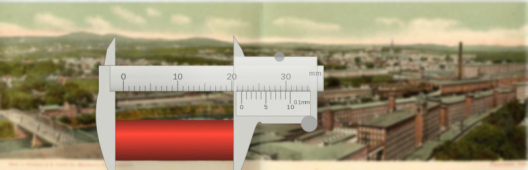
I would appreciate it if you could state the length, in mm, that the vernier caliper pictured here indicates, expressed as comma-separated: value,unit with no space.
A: 21.8,mm
